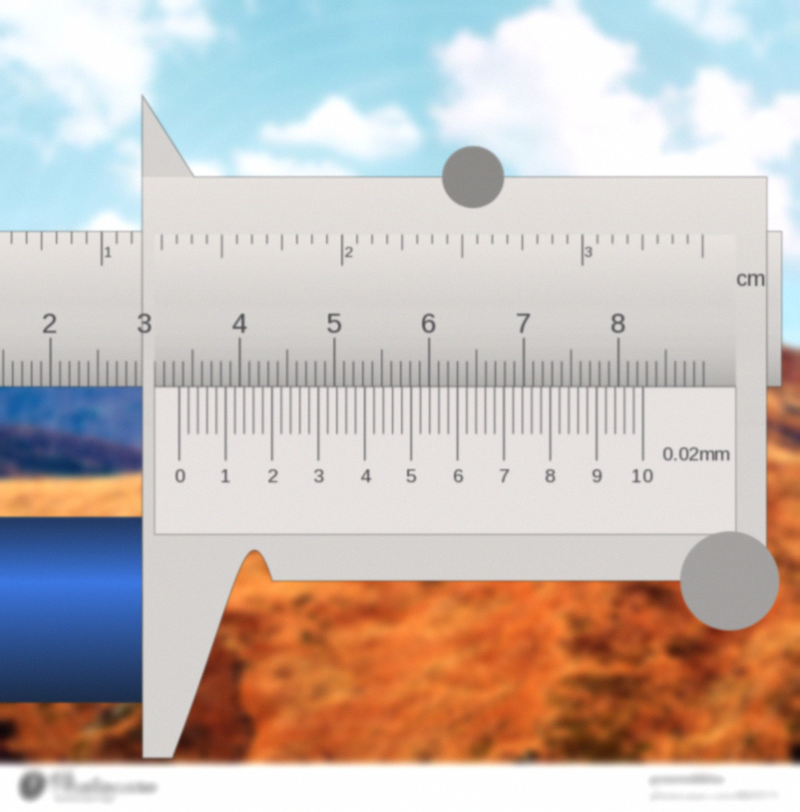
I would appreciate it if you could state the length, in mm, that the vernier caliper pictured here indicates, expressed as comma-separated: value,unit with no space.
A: 33.6,mm
